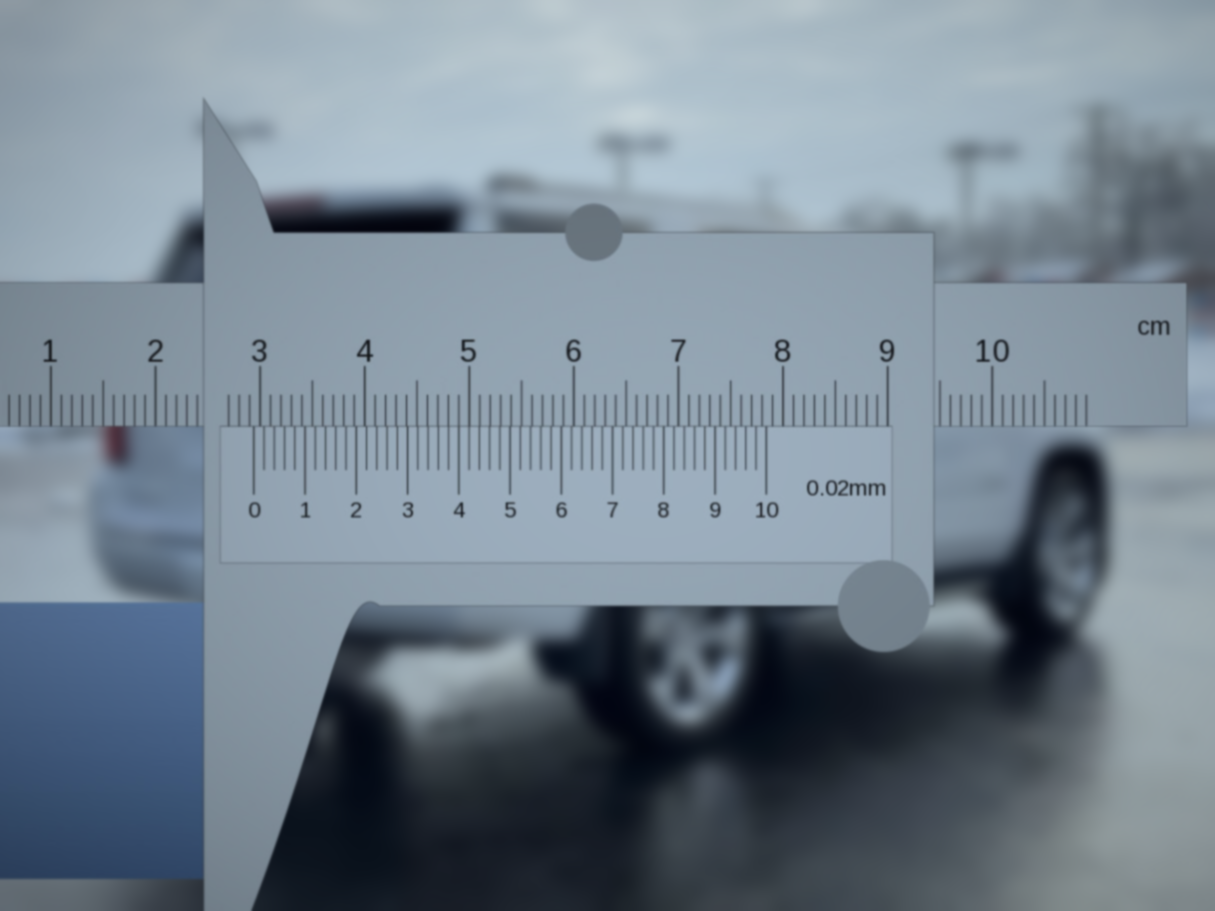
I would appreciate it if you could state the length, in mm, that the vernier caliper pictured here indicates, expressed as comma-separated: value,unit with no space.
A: 29.4,mm
